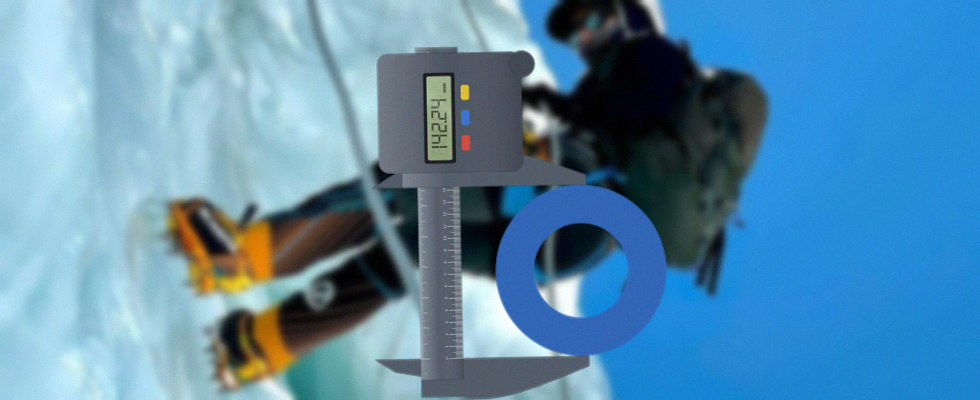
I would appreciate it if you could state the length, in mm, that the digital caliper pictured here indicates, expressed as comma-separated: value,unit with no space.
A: 142.24,mm
